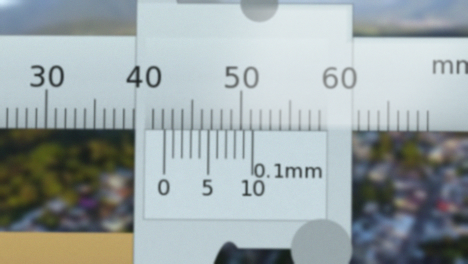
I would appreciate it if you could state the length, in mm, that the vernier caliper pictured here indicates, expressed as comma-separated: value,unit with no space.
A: 42.2,mm
